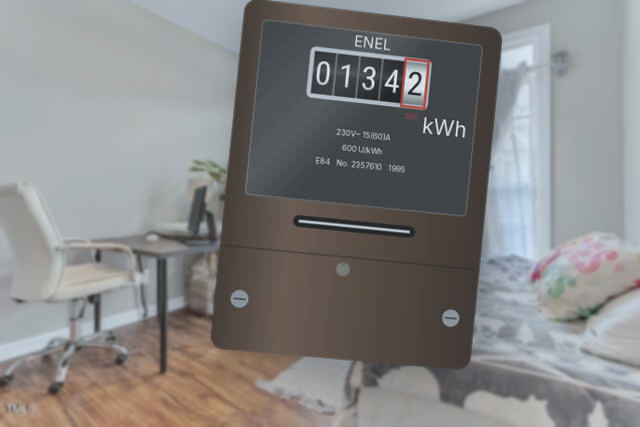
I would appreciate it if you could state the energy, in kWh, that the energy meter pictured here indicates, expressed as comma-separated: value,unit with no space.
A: 134.2,kWh
